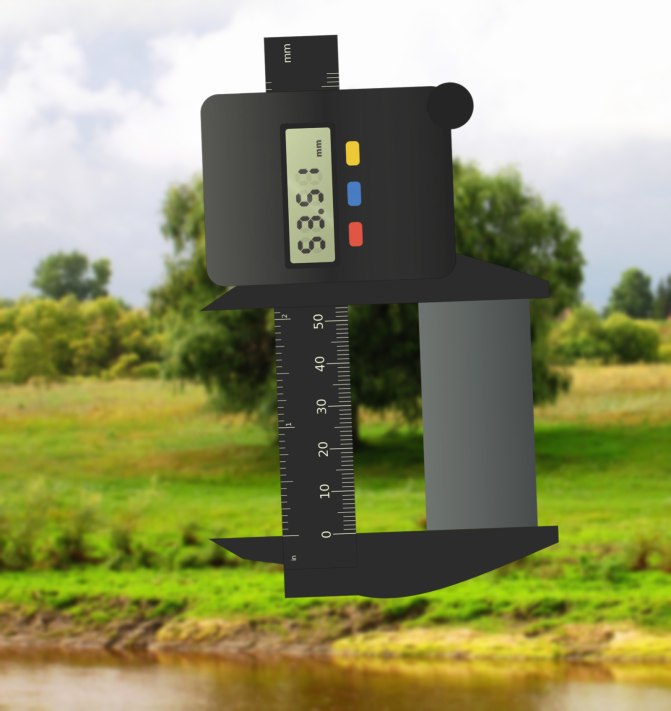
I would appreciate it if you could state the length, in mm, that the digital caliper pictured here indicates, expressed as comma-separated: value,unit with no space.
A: 53.51,mm
